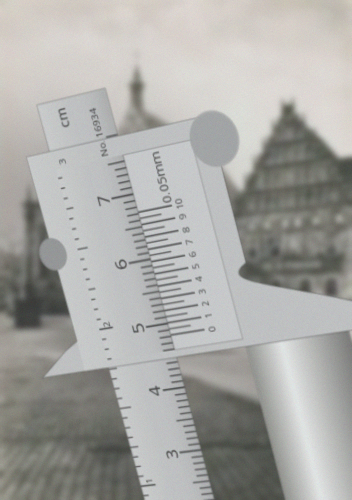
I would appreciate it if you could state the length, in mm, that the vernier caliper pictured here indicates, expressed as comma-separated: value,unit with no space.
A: 48.2,mm
